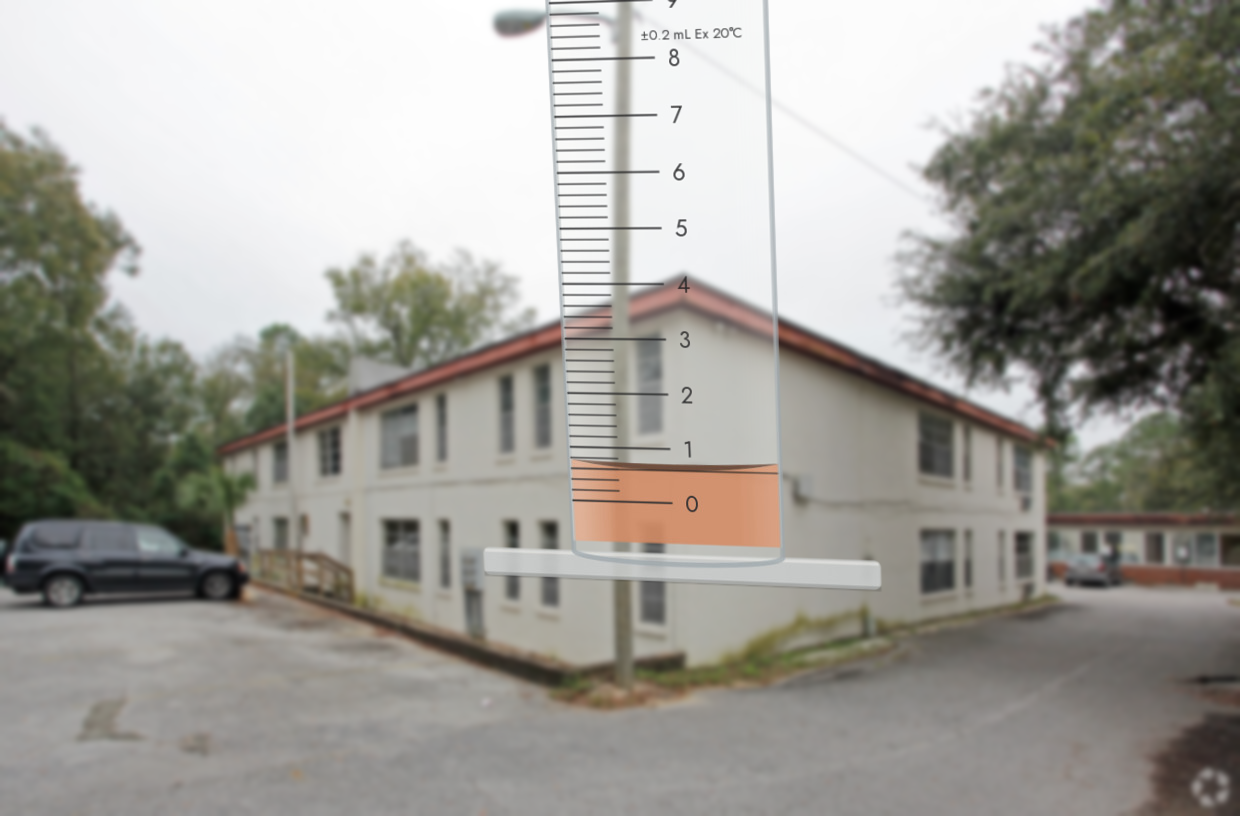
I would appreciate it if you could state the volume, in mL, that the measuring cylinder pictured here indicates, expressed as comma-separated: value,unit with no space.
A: 0.6,mL
